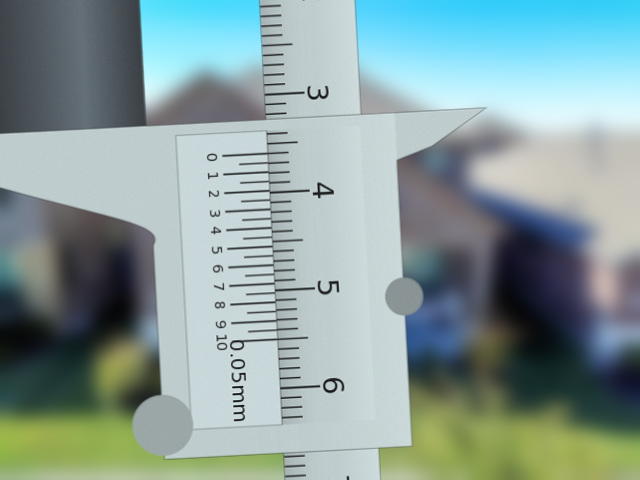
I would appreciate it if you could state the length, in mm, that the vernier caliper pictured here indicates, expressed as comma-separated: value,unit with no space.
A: 36.0,mm
